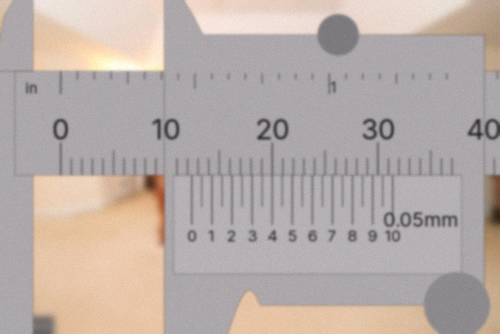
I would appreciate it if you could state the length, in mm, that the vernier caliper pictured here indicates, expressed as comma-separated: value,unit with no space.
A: 12.4,mm
